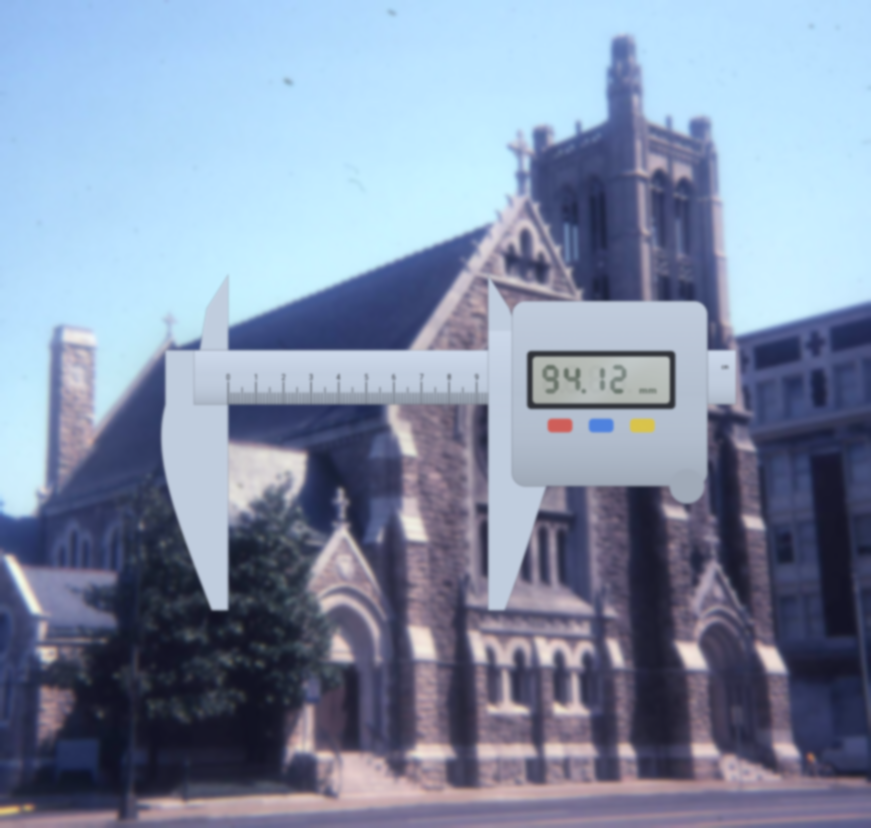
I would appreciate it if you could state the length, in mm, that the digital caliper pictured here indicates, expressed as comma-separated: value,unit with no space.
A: 94.12,mm
